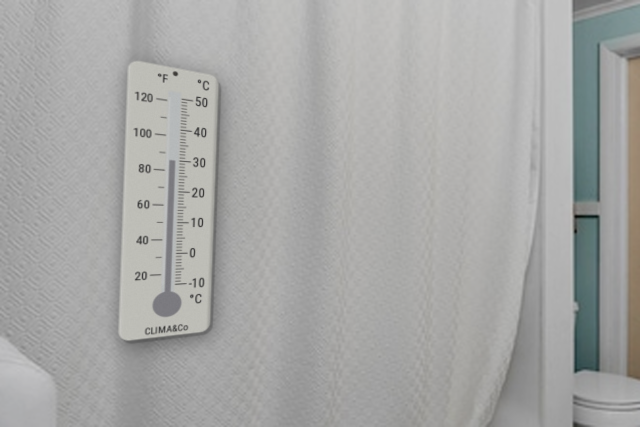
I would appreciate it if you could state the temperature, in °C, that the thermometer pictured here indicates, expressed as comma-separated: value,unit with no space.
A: 30,°C
